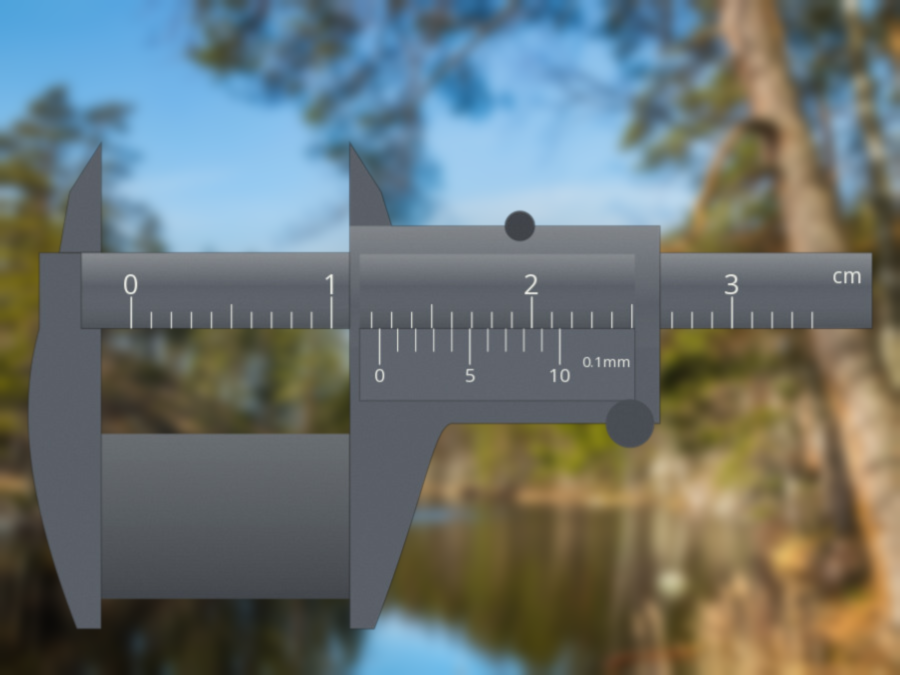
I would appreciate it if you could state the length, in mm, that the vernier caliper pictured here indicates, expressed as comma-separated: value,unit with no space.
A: 12.4,mm
